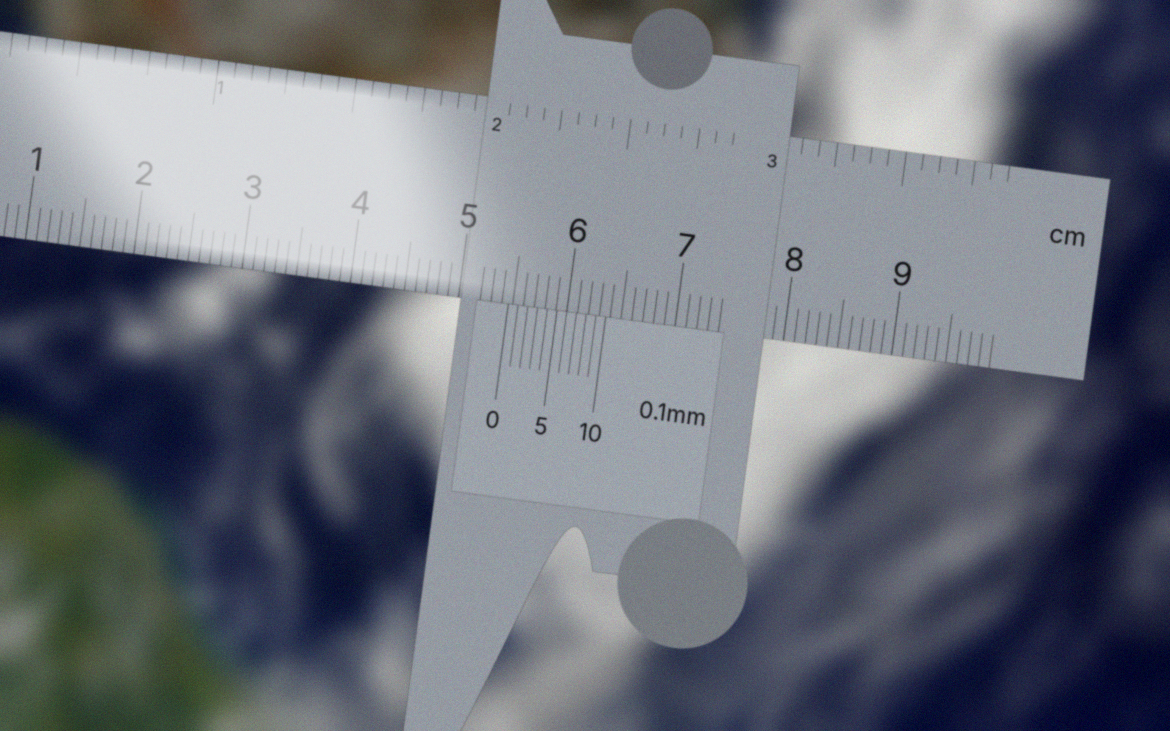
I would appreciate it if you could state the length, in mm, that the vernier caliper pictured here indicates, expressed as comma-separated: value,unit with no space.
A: 54.6,mm
